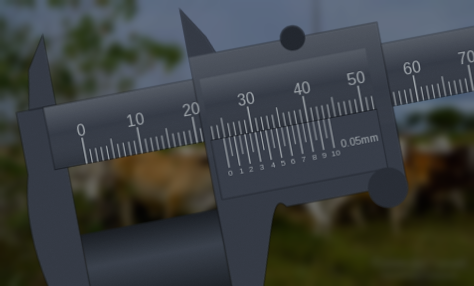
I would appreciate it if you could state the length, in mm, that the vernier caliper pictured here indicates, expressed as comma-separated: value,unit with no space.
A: 24.8,mm
